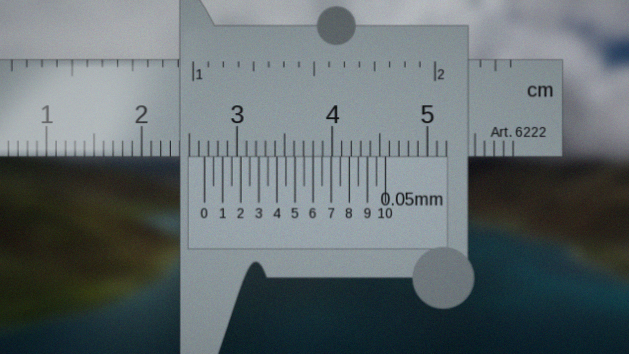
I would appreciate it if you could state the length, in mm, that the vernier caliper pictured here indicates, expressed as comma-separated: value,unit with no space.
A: 26.6,mm
